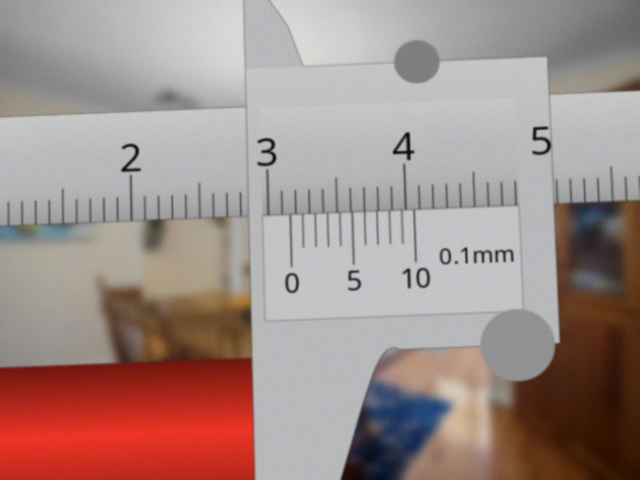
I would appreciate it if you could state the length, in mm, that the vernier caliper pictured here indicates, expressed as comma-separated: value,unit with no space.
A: 31.6,mm
